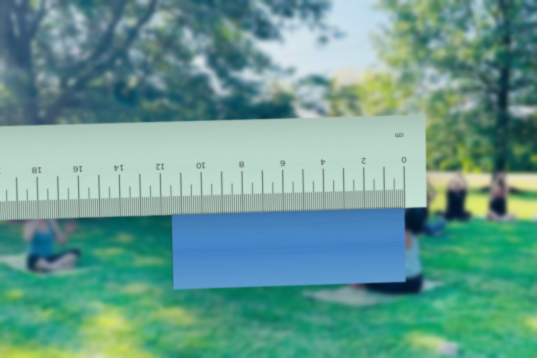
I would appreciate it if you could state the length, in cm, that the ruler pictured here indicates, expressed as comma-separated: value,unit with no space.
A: 11.5,cm
